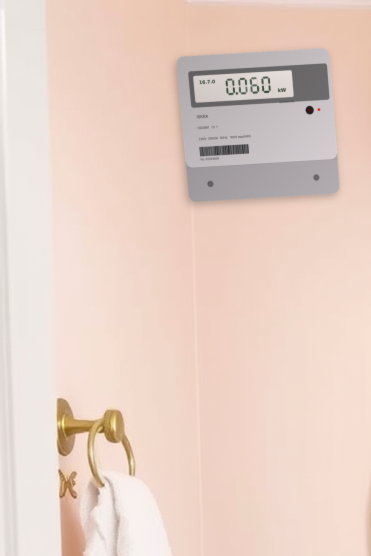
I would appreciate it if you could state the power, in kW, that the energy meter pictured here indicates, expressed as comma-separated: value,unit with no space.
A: 0.060,kW
